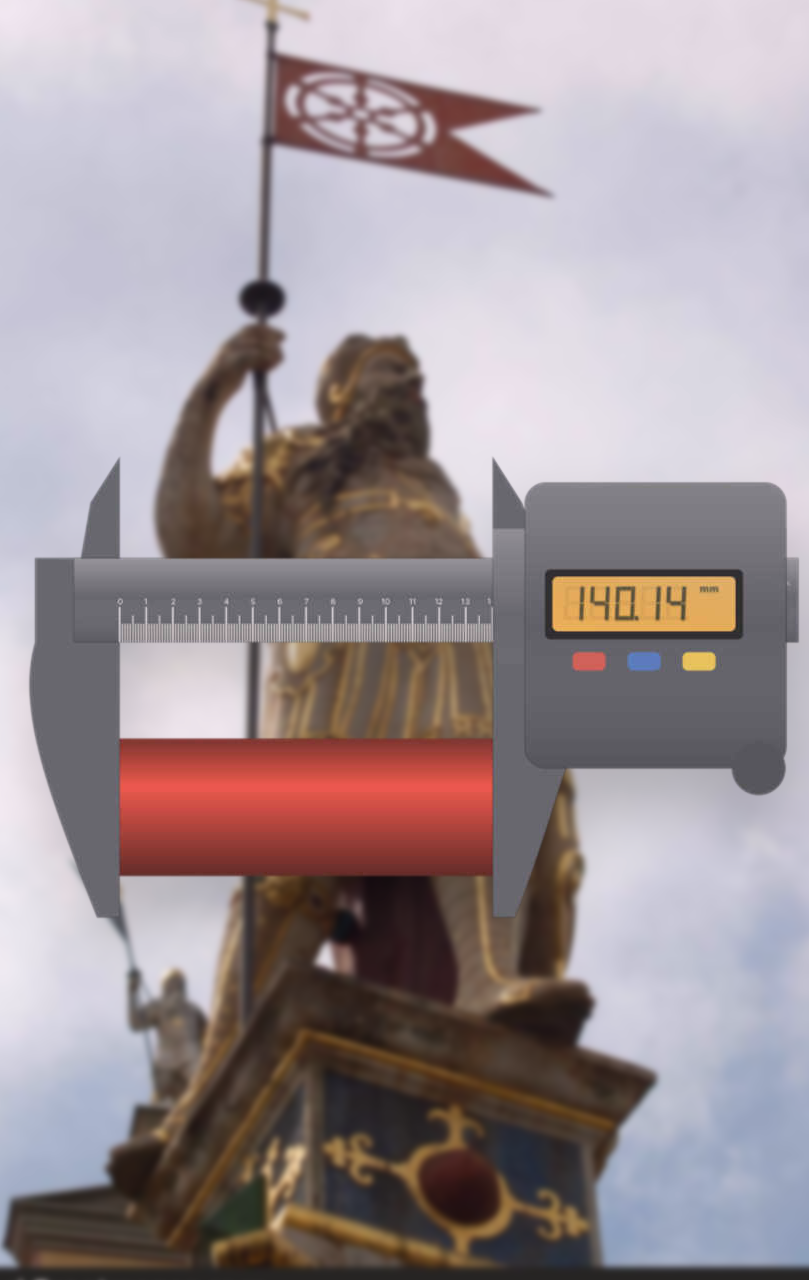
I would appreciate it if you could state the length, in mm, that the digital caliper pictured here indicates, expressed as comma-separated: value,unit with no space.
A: 140.14,mm
